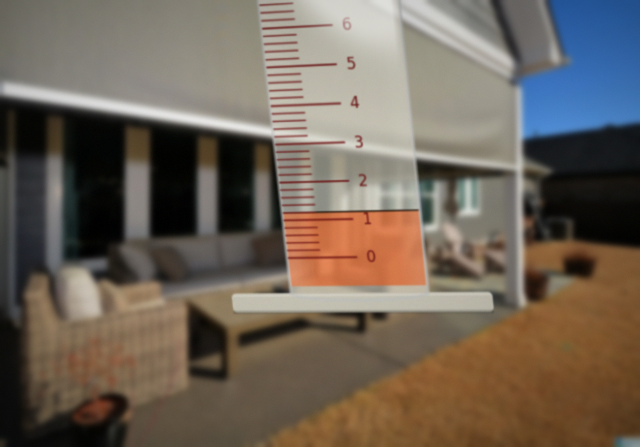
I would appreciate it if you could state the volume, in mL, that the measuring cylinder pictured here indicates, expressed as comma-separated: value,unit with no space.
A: 1.2,mL
